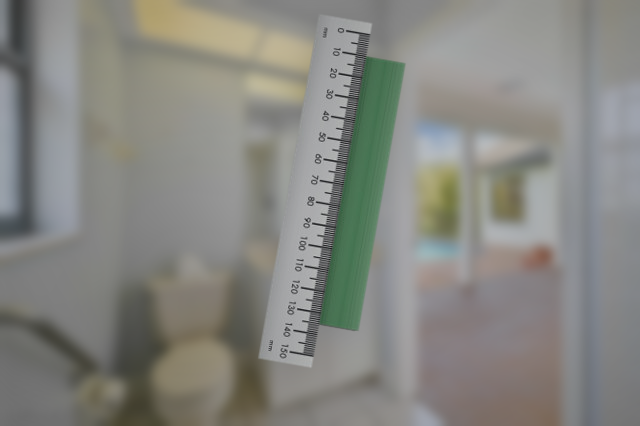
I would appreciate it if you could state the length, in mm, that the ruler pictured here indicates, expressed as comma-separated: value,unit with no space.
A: 125,mm
